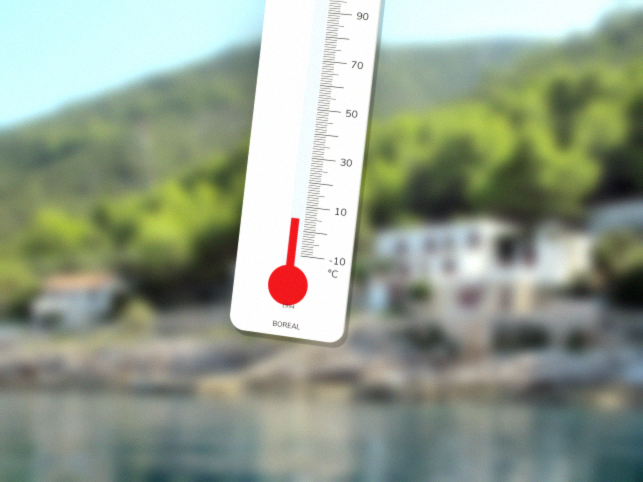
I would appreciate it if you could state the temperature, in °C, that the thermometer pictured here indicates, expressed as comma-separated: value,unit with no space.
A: 5,°C
